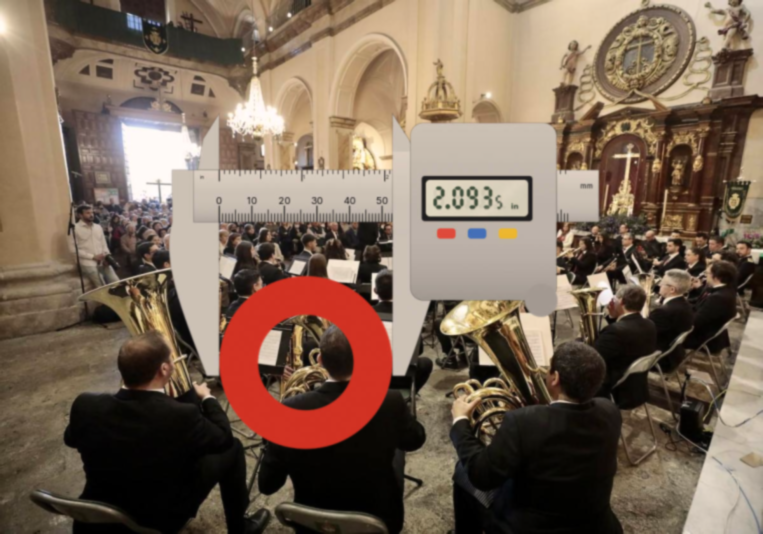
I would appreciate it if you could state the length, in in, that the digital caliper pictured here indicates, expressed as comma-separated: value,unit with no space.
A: 2.0935,in
